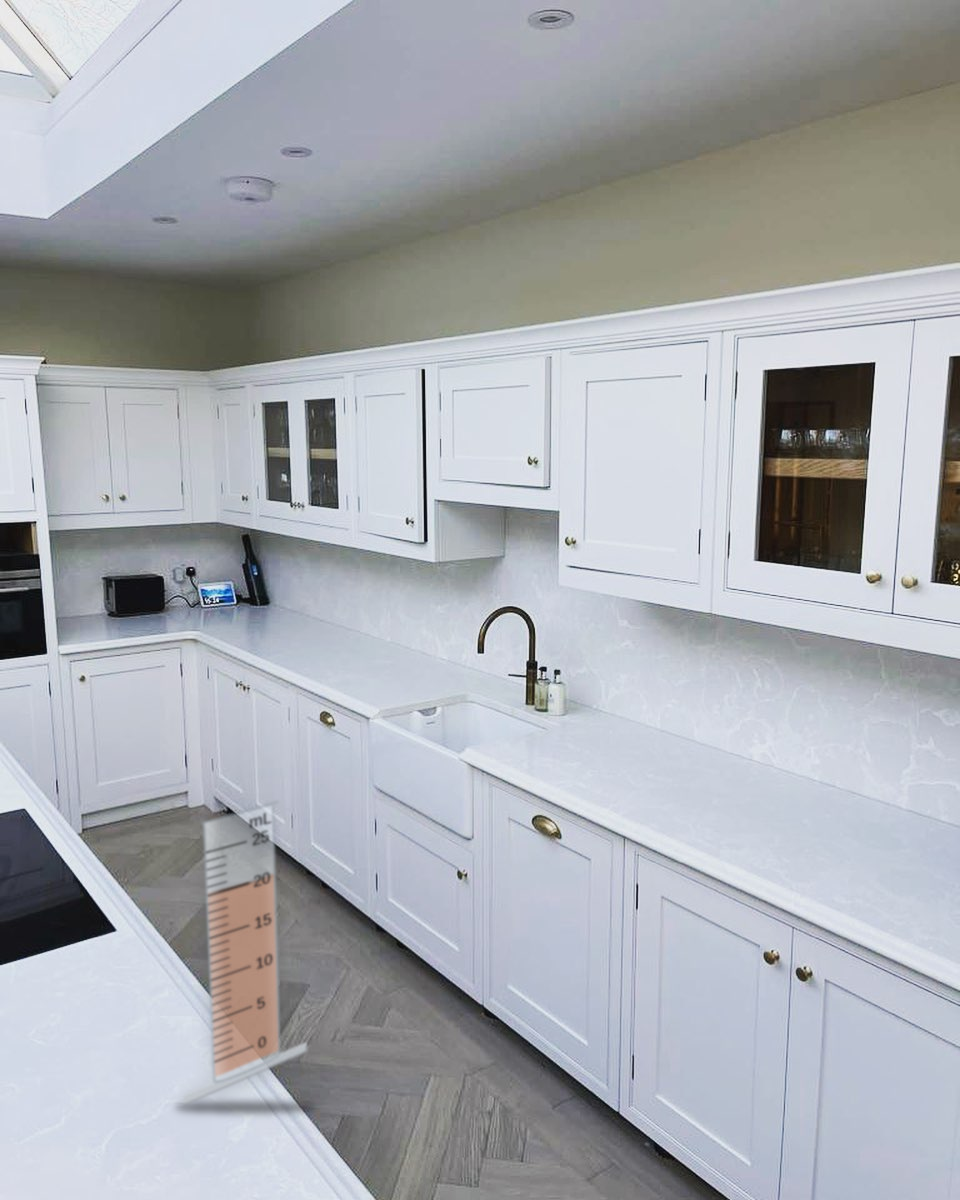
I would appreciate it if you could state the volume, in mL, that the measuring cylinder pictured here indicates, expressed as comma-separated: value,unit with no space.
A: 20,mL
